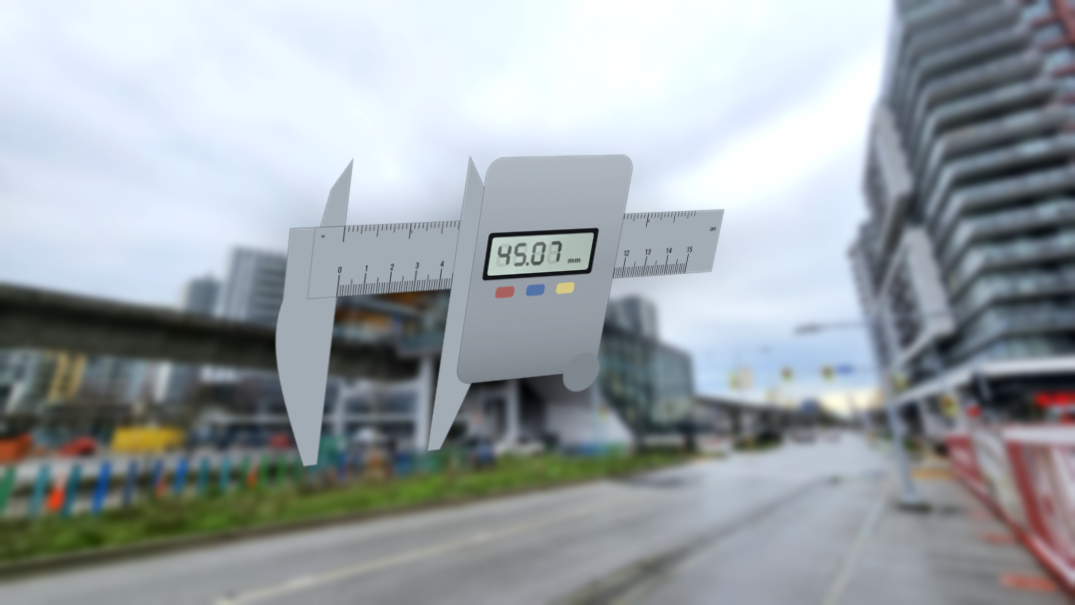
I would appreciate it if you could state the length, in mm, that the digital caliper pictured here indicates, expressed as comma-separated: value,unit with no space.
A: 45.07,mm
